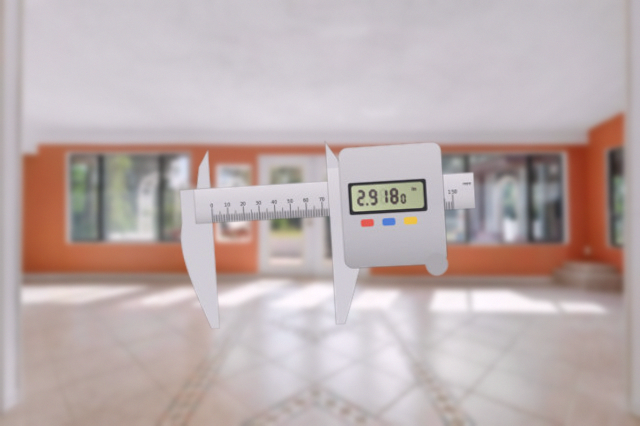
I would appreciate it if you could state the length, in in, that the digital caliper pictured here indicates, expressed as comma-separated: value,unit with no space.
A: 2.9180,in
